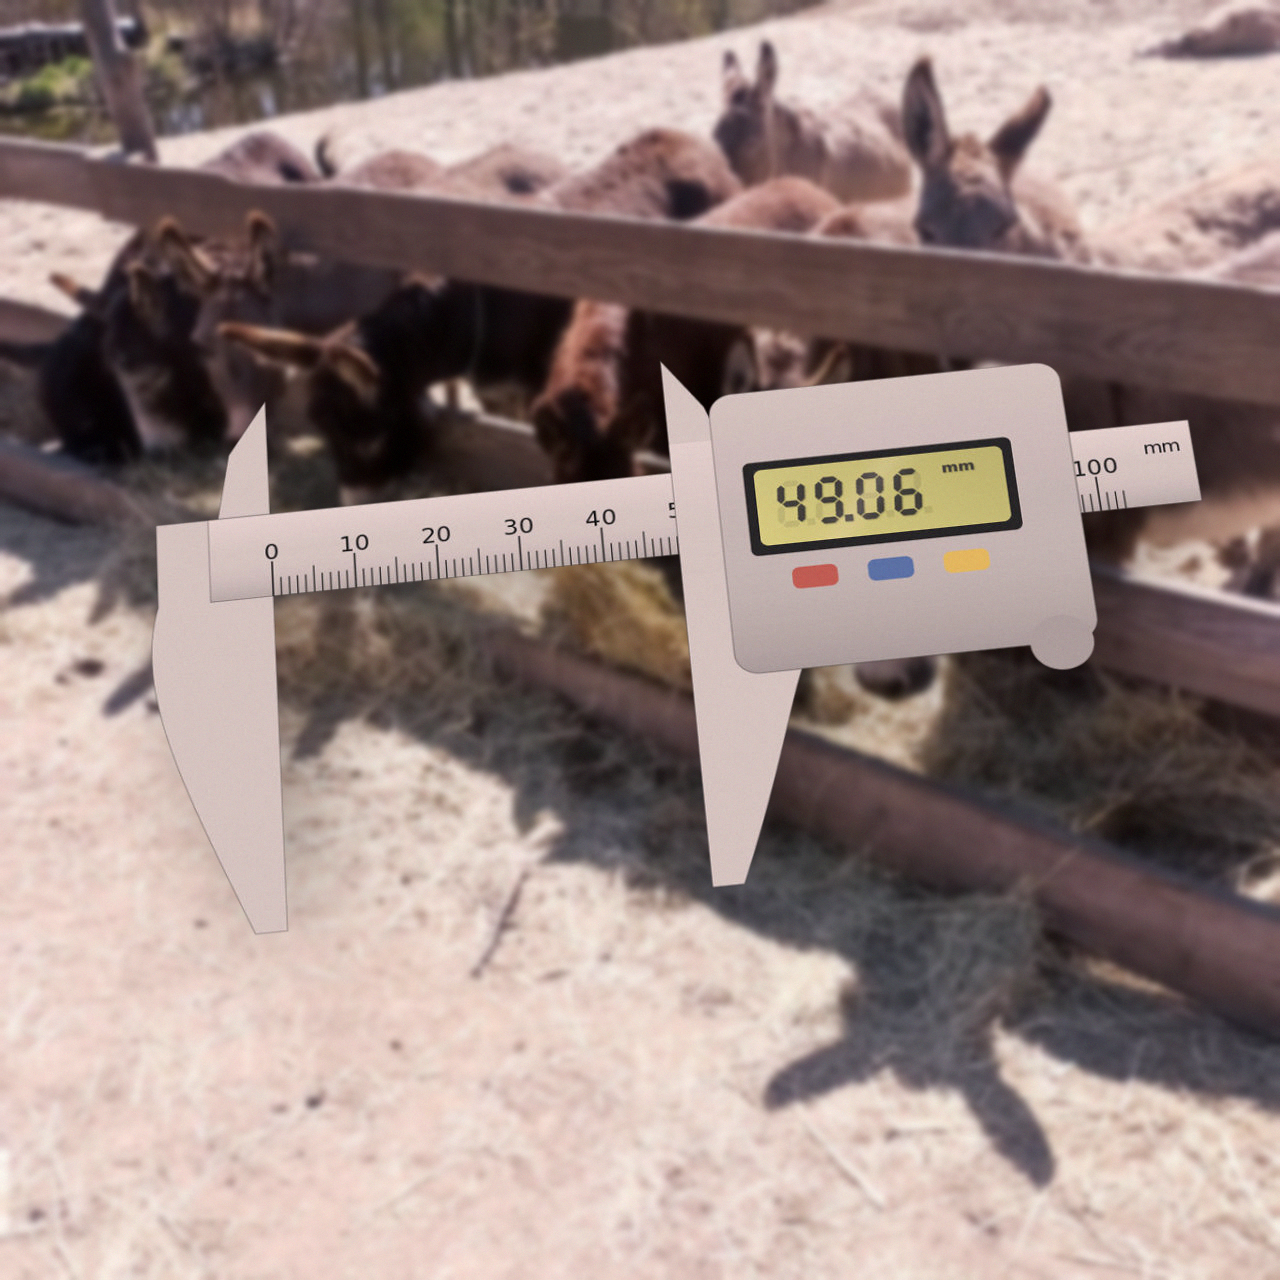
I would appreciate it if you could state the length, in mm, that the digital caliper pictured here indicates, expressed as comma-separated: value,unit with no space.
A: 49.06,mm
